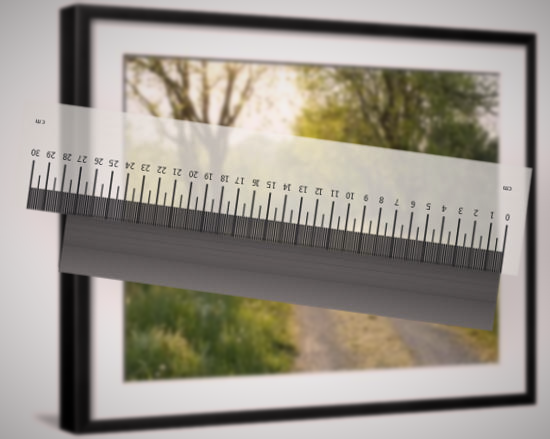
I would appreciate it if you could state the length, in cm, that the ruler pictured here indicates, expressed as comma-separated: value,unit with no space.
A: 27.5,cm
